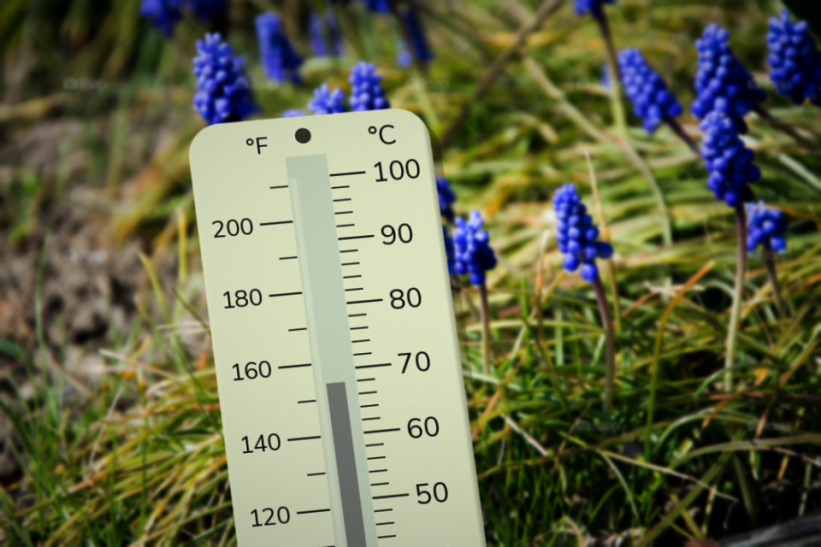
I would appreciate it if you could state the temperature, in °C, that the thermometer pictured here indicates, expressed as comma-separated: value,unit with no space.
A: 68,°C
